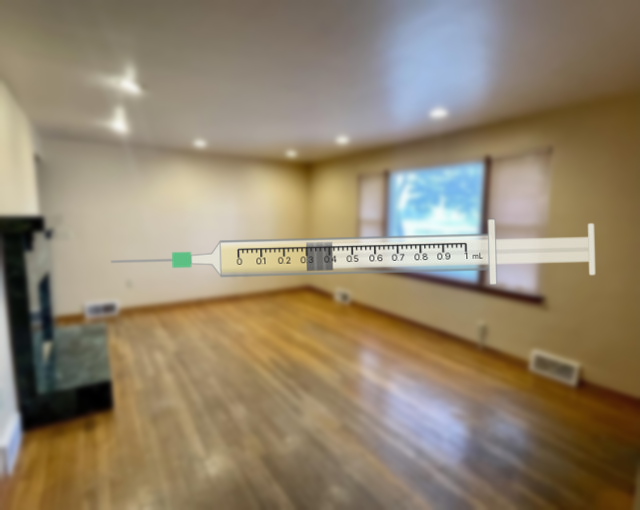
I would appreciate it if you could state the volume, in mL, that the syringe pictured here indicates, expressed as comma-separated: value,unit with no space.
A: 0.3,mL
